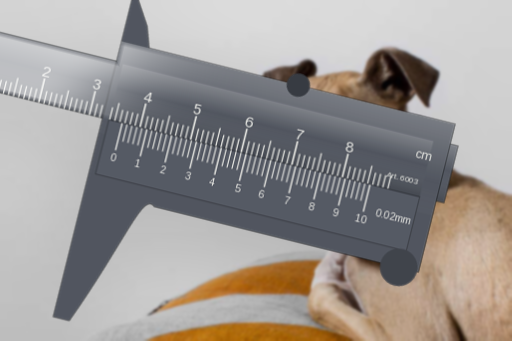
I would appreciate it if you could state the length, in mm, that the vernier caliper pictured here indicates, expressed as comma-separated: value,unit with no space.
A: 36.5,mm
